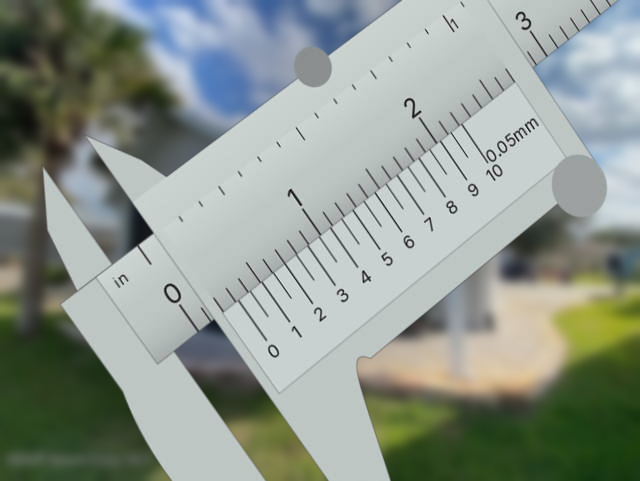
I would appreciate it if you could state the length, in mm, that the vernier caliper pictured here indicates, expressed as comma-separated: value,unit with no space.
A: 3.2,mm
